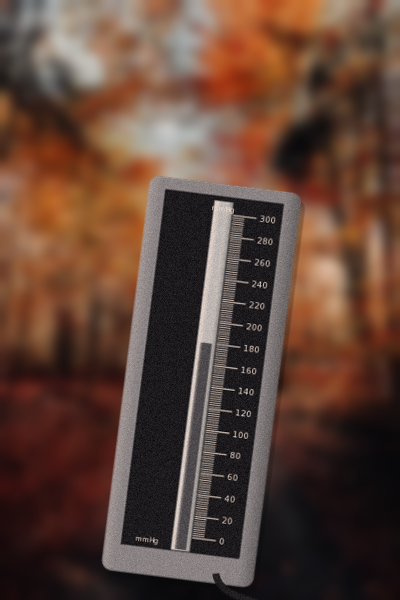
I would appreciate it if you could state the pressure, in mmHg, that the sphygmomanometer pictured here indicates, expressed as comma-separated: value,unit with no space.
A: 180,mmHg
